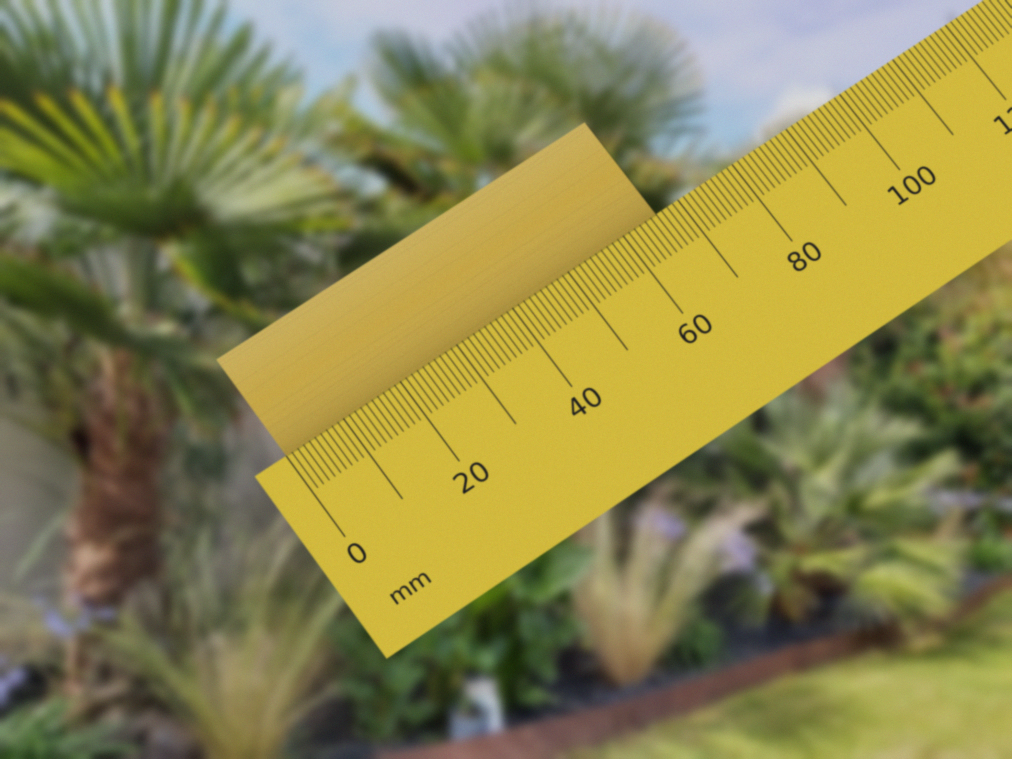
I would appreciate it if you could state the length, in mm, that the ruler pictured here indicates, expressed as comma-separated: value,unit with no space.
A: 66,mm
